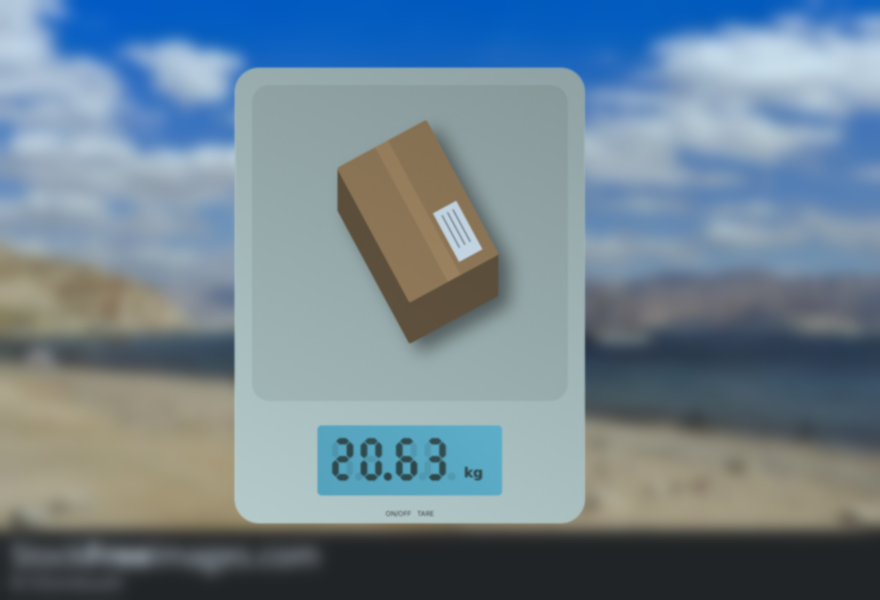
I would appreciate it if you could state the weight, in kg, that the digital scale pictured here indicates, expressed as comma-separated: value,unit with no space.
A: 20.63,kg
